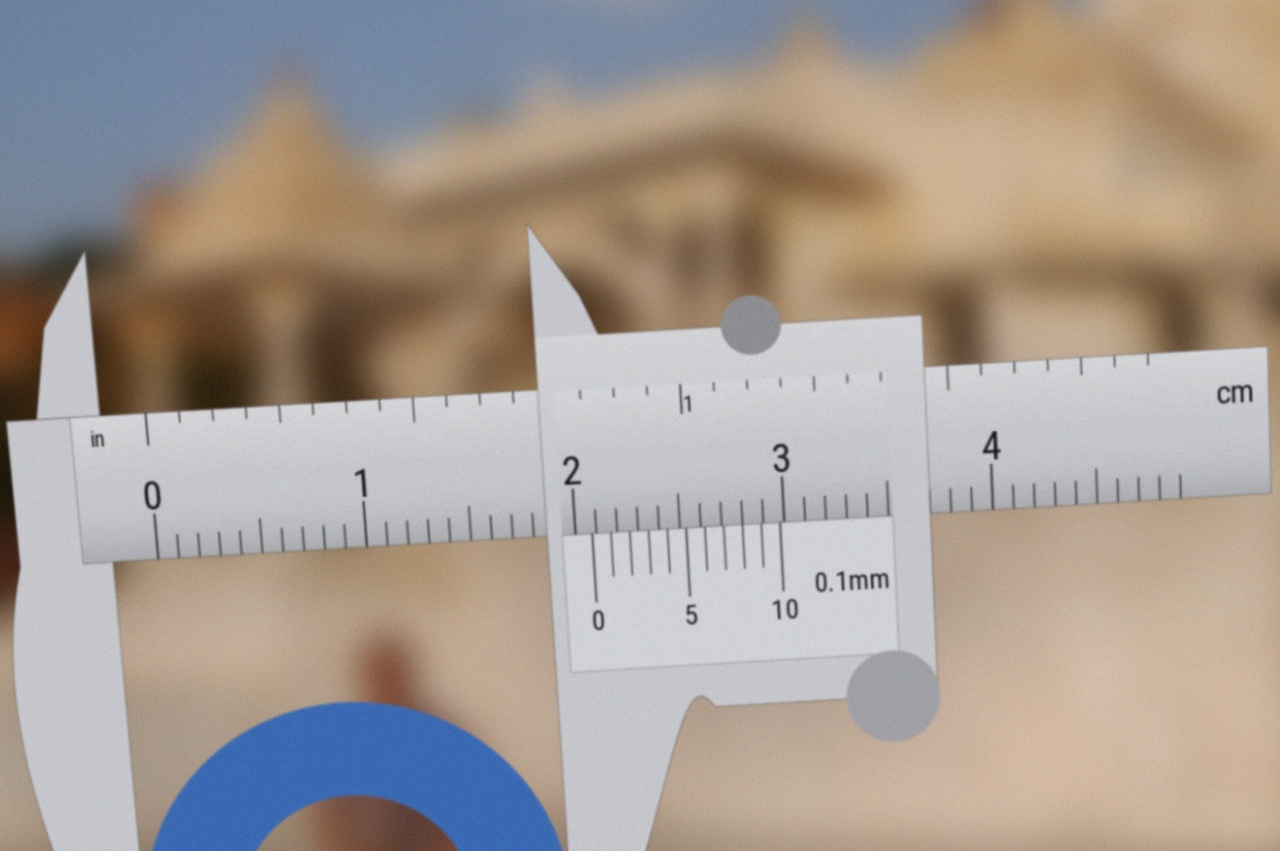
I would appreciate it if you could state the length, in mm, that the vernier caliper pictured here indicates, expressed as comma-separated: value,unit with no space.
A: 20.8,mm
